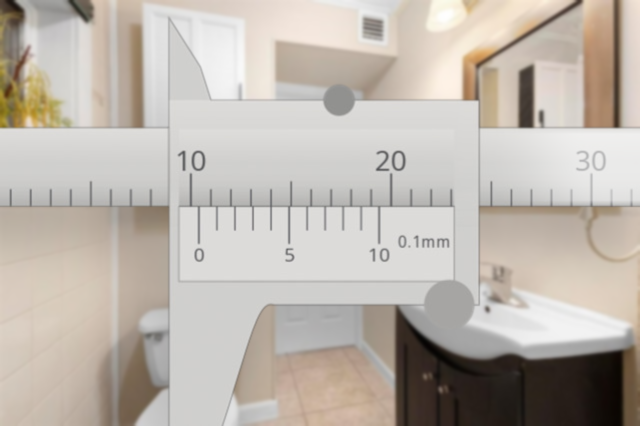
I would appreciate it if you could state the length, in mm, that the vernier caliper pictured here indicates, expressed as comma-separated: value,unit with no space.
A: 10.4,mm
